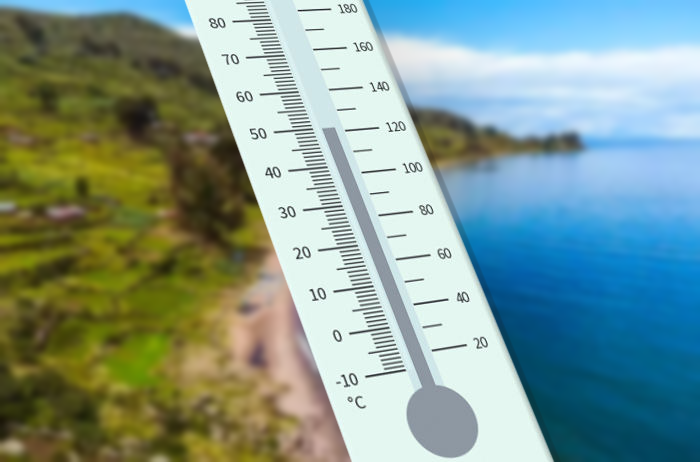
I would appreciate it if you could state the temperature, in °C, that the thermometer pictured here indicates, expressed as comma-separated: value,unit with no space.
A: 50,°C
